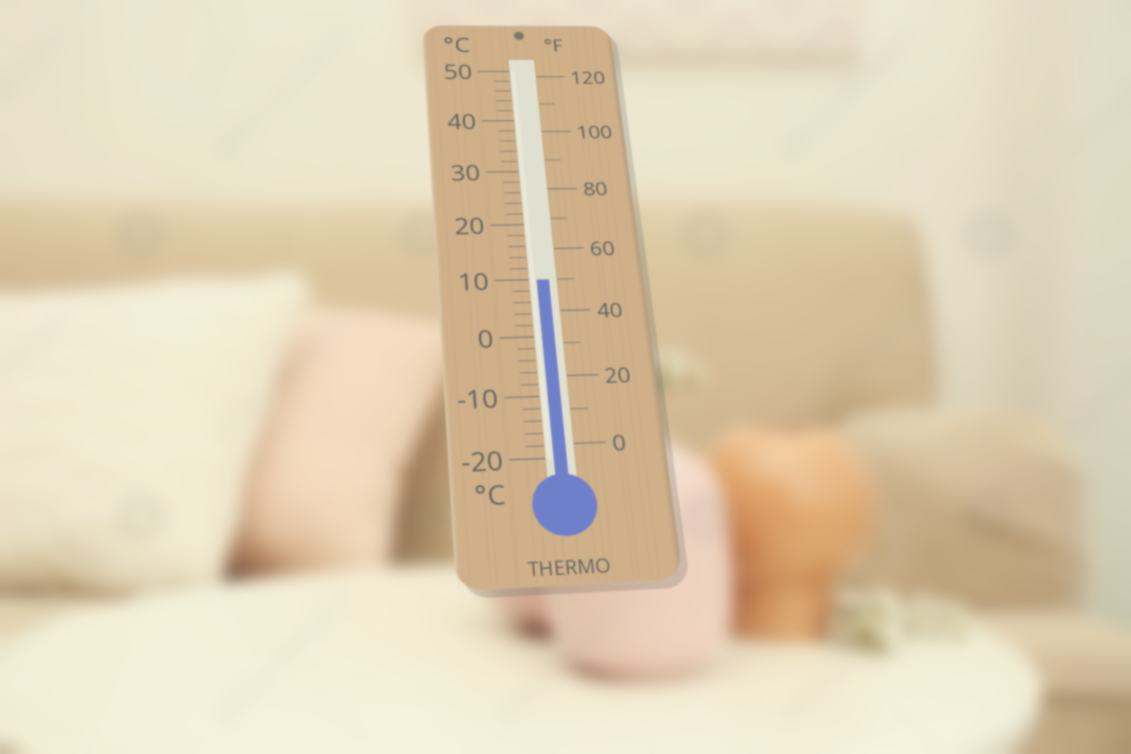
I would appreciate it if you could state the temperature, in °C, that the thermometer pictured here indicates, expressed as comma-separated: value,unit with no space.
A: 10,°C
